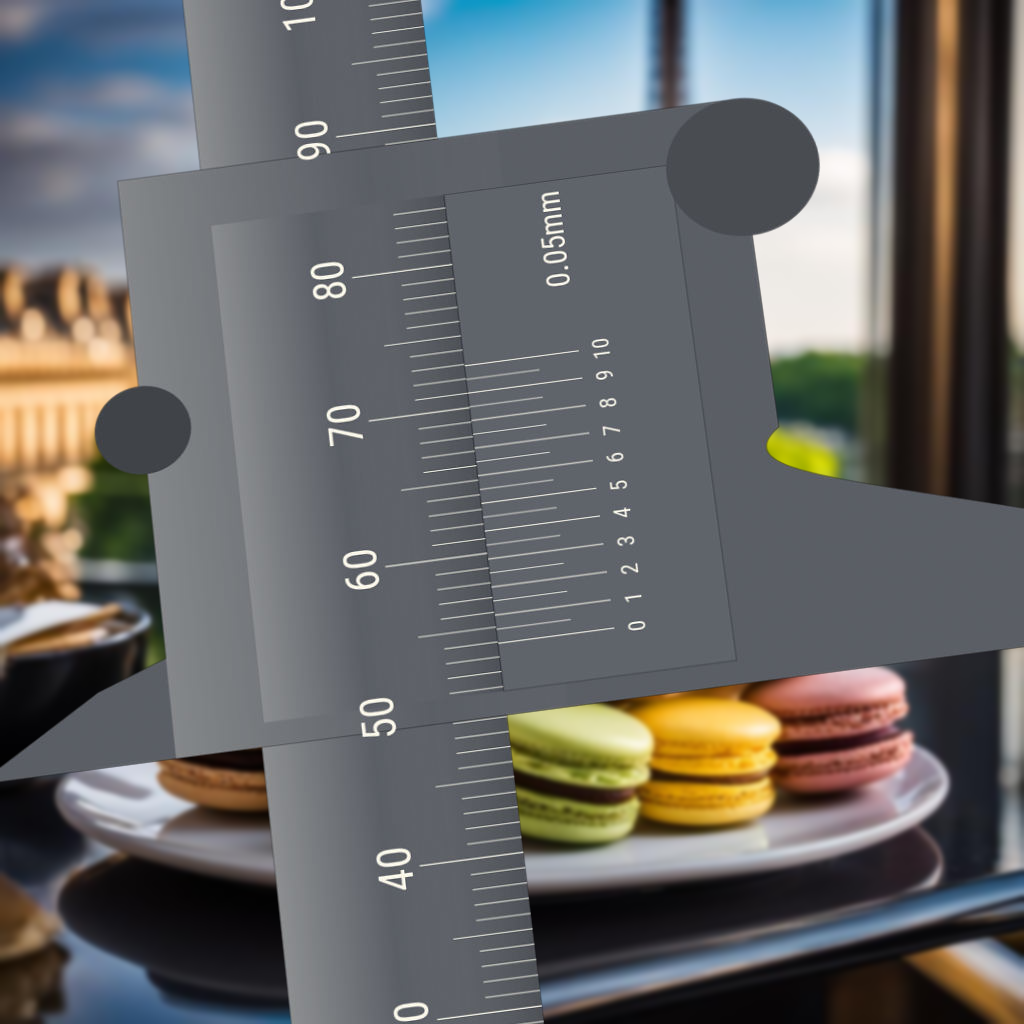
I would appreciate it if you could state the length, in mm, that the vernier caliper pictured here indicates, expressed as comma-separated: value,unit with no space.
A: 53.9,mm
